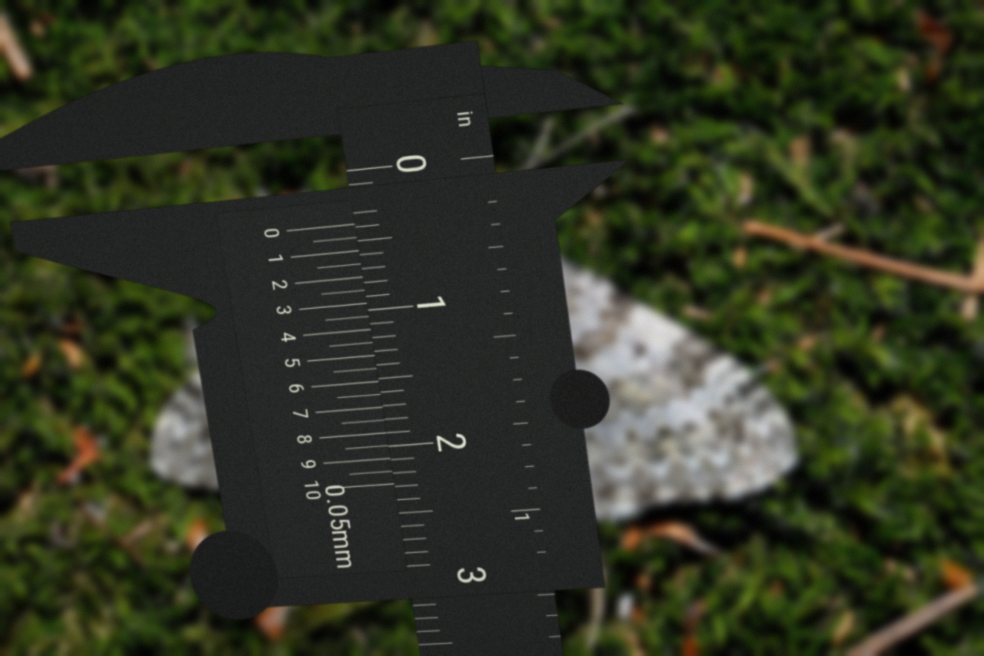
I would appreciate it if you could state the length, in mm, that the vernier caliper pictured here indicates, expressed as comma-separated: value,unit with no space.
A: 3.8,mm
